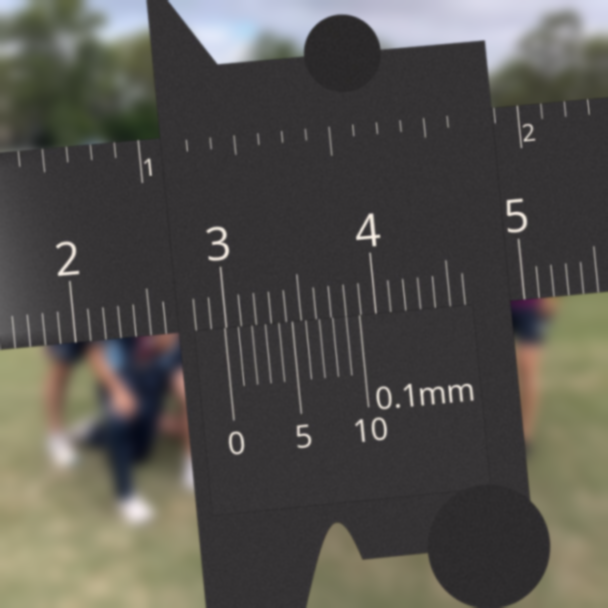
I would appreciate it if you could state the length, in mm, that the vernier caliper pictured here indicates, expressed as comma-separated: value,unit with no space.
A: 29.9,mm
